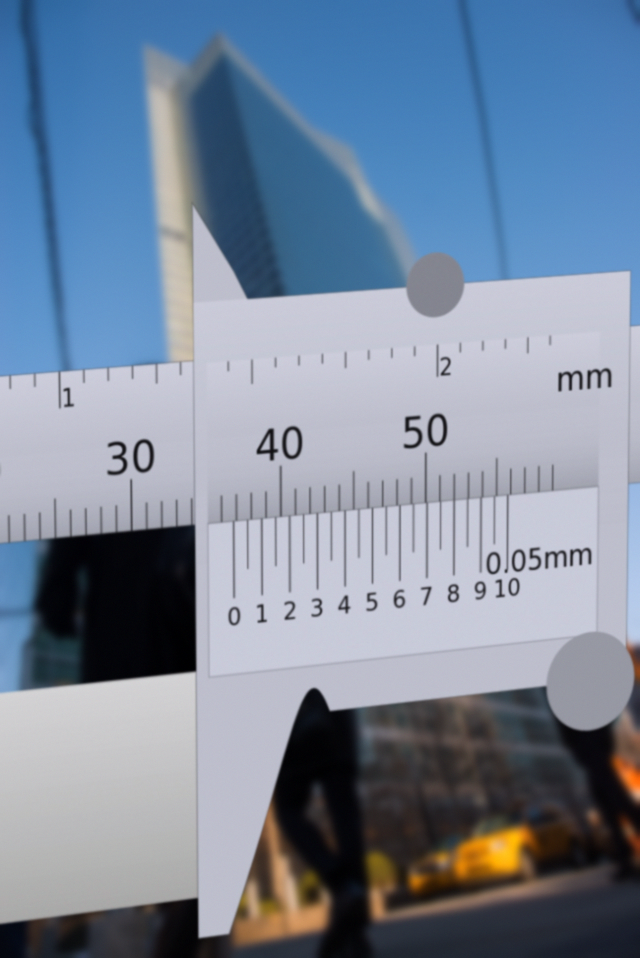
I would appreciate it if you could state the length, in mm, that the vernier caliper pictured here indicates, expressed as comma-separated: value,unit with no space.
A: 36.8,mm
